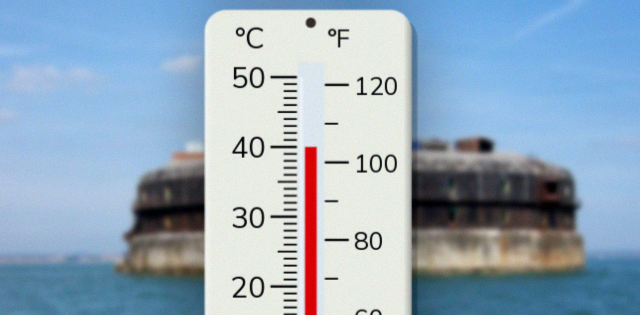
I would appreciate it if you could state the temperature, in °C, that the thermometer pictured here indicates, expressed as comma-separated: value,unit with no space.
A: 40,°C
